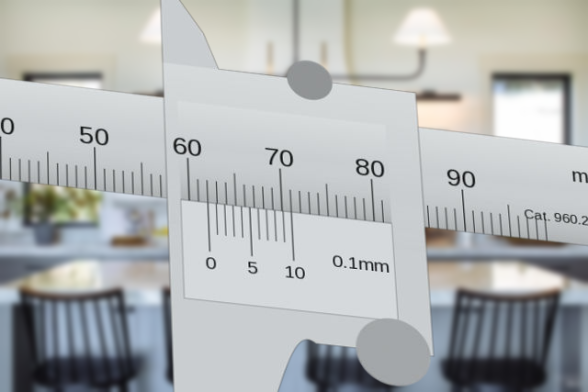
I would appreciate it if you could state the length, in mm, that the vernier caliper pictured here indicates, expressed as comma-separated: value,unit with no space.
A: 62.0,mm
